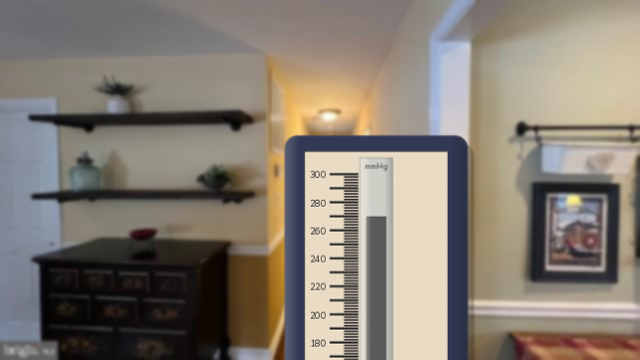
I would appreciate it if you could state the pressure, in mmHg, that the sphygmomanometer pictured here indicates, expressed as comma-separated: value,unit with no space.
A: 270,mmHg
